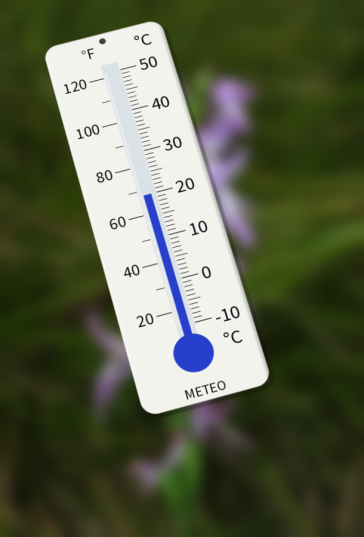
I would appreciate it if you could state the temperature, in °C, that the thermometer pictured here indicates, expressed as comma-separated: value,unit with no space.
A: 20,°C
